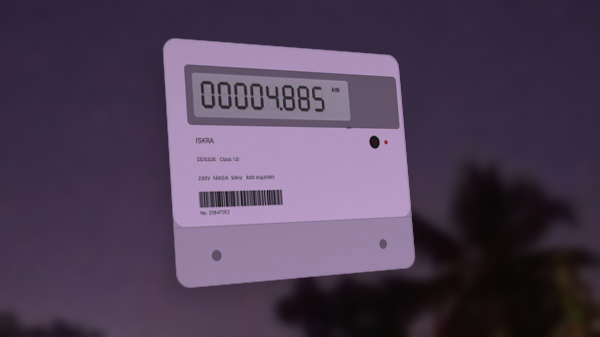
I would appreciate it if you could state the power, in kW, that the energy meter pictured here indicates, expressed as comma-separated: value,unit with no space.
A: 4.885,kW
